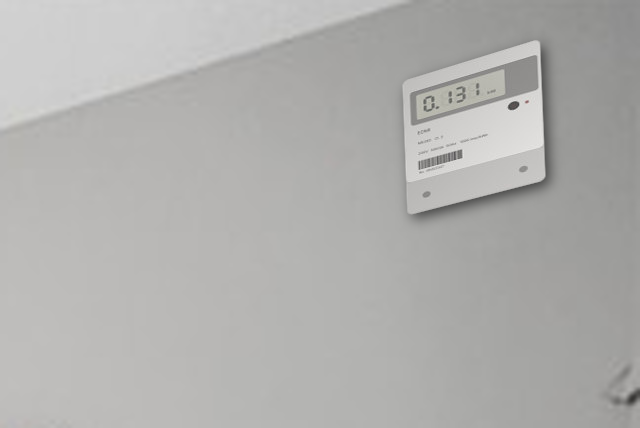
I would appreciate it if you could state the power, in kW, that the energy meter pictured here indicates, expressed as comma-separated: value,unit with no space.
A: 0.131,kW
